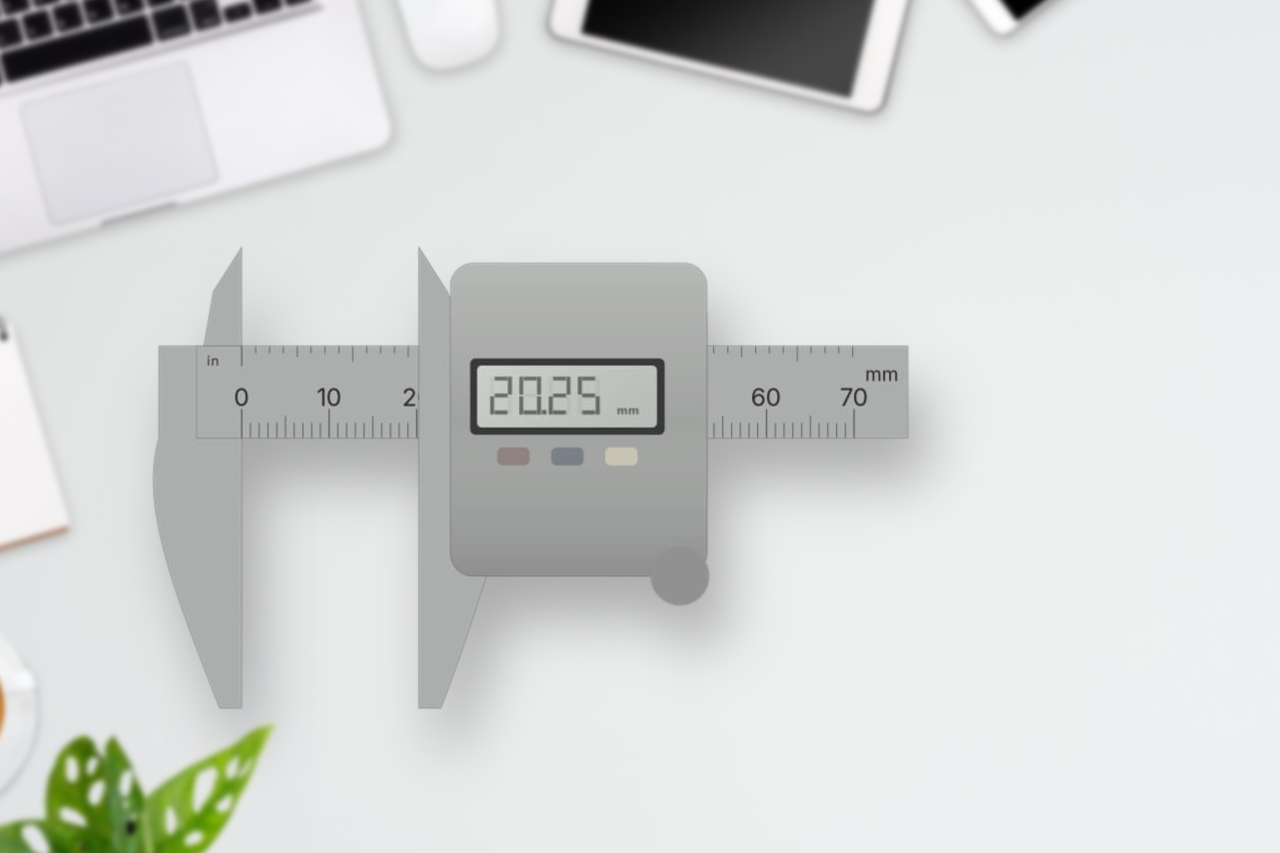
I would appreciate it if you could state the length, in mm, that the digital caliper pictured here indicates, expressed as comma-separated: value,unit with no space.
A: 20.25,mm
